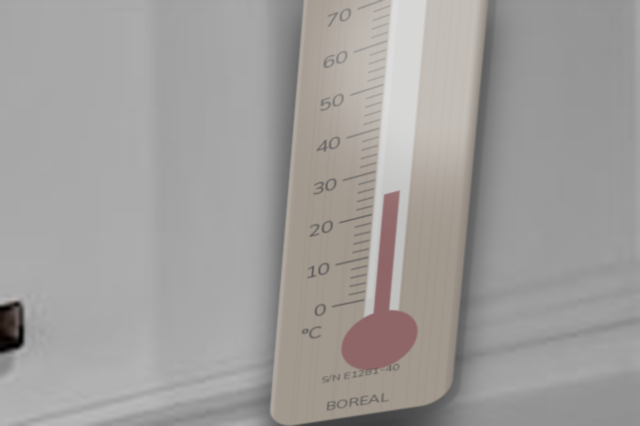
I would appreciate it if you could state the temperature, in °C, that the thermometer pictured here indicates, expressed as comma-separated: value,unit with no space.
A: 24,°C
